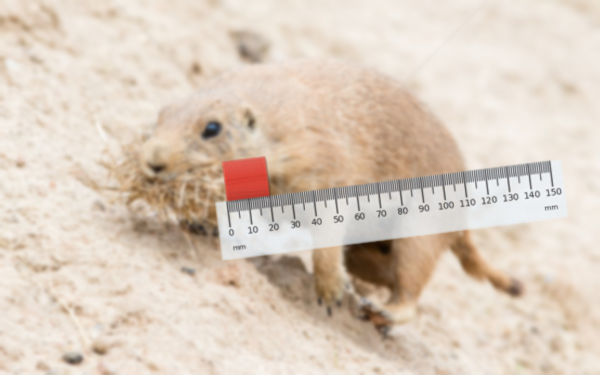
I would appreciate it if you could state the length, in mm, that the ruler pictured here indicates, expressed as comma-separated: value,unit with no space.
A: 20,mm
